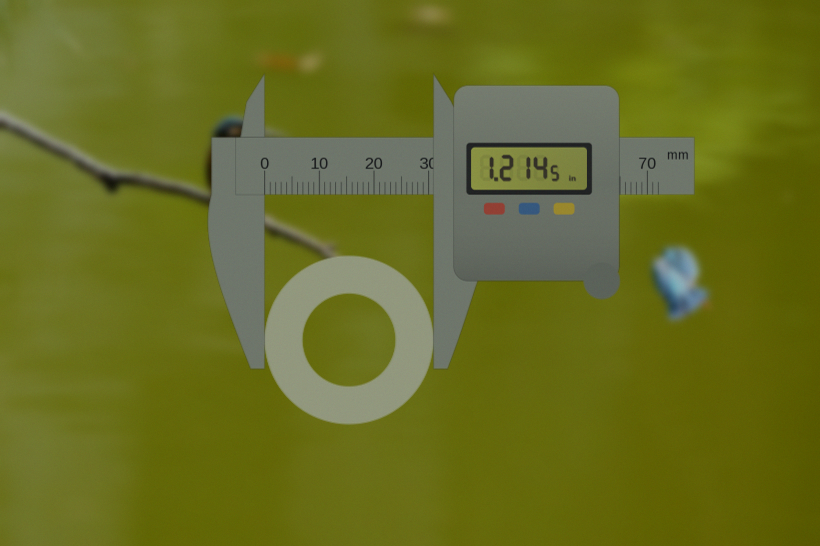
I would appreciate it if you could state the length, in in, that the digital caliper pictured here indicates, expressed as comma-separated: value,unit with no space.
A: 1.2145,in
